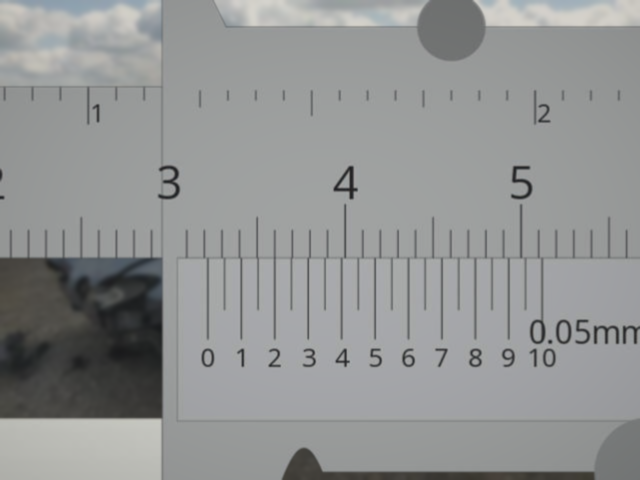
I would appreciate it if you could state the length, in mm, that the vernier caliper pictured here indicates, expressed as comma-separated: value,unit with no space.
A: 32.2,mm
